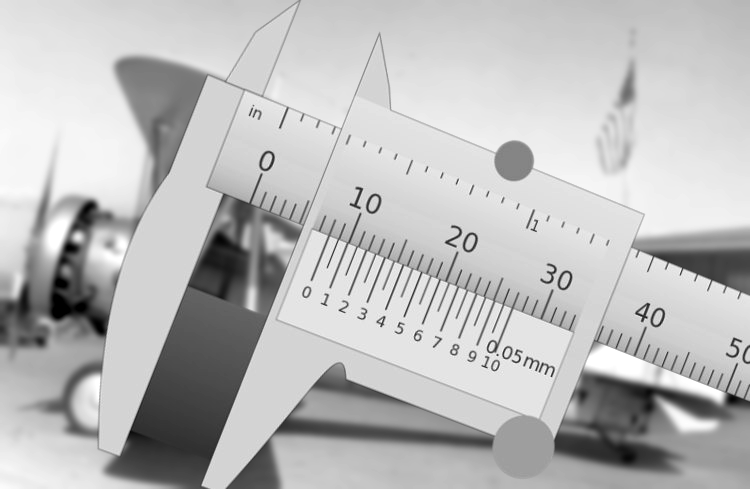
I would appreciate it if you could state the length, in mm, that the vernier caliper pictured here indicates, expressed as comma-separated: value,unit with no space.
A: 8.0,mm
